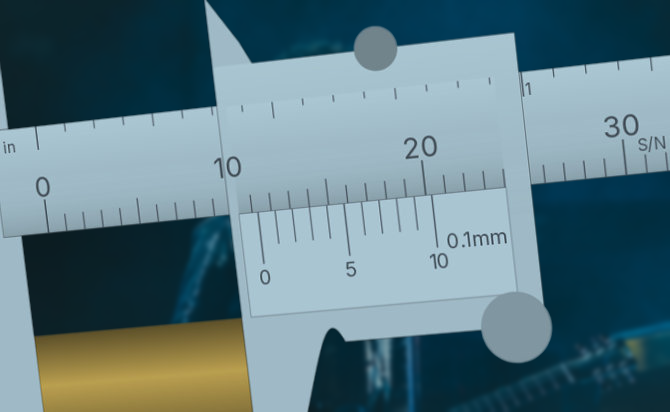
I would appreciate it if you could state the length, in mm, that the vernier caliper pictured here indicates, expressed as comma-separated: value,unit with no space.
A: 11.3,mm
